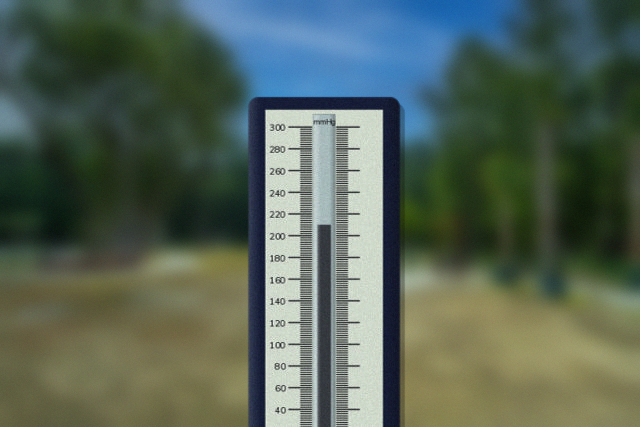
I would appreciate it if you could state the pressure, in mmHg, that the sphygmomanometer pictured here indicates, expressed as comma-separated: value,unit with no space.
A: 210,mmHg
